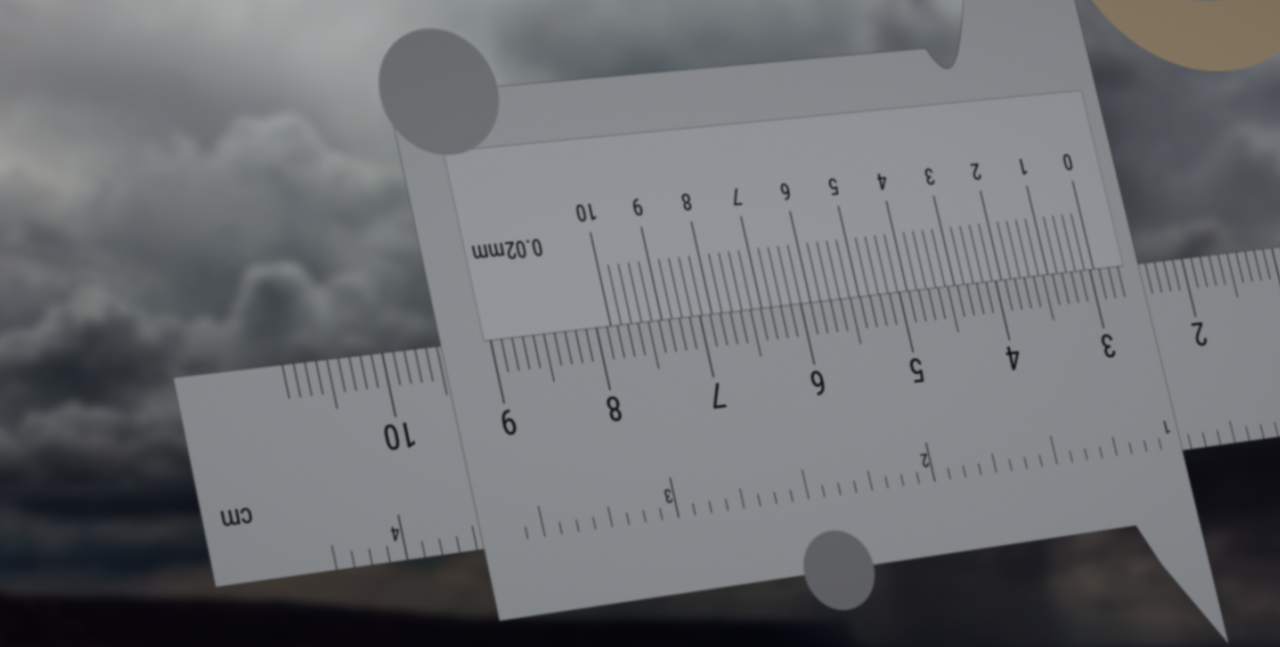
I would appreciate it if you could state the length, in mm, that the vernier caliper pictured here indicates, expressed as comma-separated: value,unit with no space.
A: 29.6,mm
